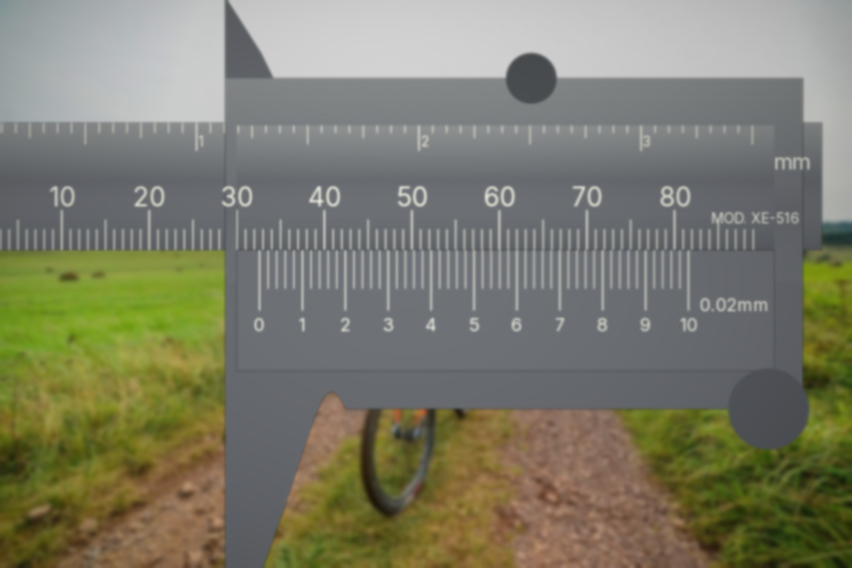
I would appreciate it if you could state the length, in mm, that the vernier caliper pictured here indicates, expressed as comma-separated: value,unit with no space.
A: 32.6,mm
